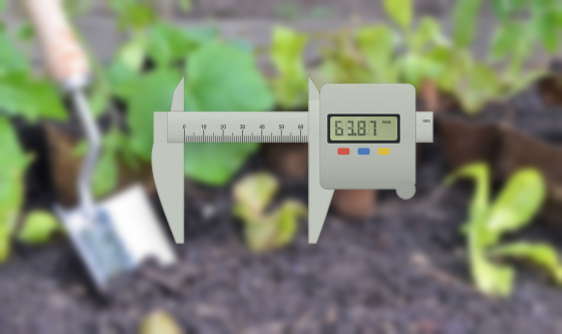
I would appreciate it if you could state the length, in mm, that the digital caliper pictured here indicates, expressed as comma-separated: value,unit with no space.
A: 63.87,mm
